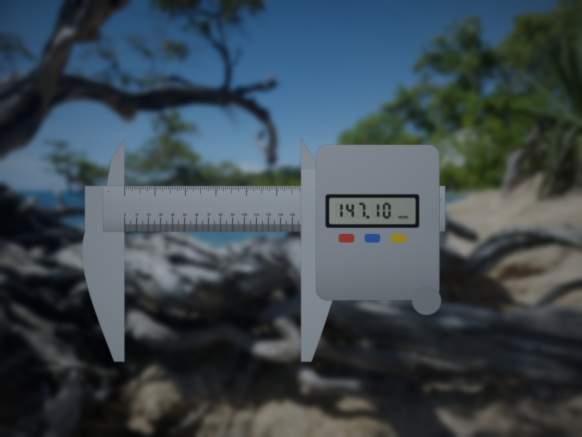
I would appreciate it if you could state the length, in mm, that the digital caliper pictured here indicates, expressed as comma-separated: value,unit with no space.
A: 147.10,mm
